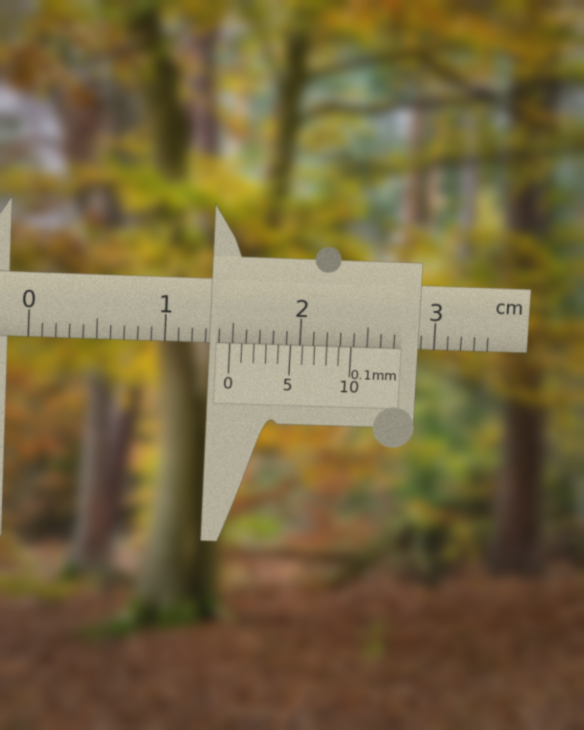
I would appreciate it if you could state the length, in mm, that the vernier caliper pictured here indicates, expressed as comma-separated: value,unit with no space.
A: 14.8,mm
